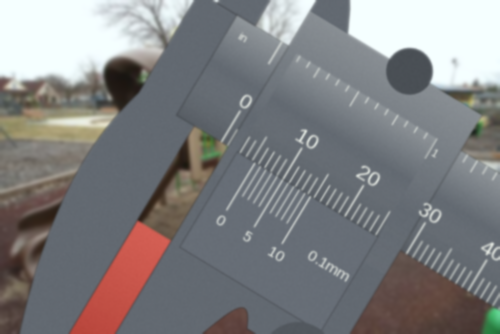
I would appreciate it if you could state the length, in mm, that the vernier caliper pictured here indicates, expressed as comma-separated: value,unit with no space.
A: 5.5,mm
